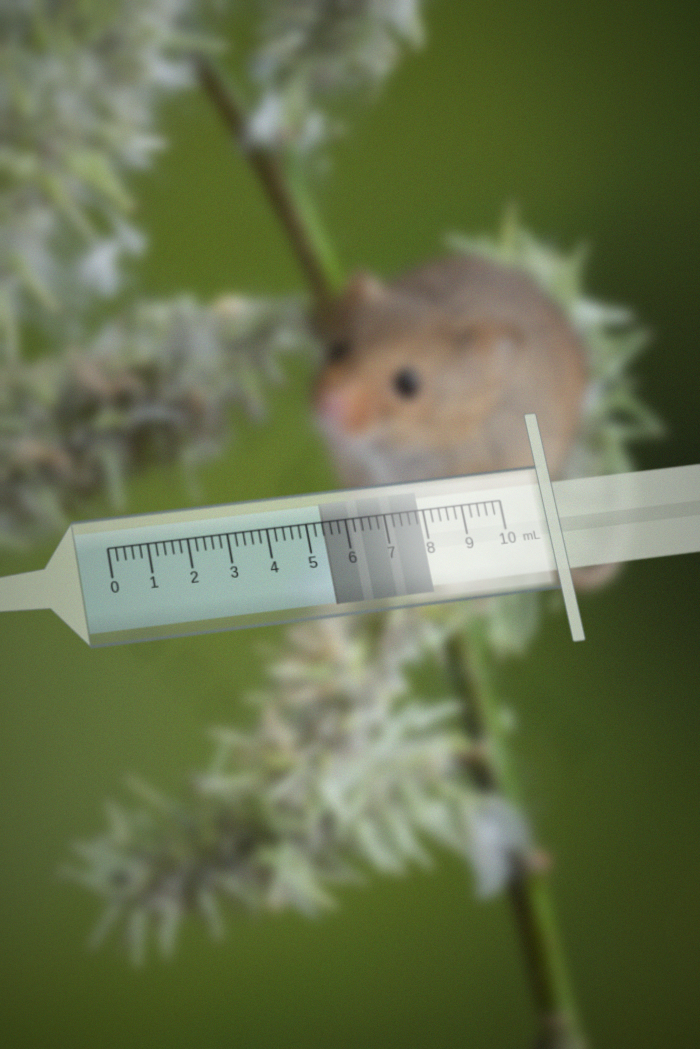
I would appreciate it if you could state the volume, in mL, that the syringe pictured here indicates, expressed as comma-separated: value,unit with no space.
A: 5.4,mL
